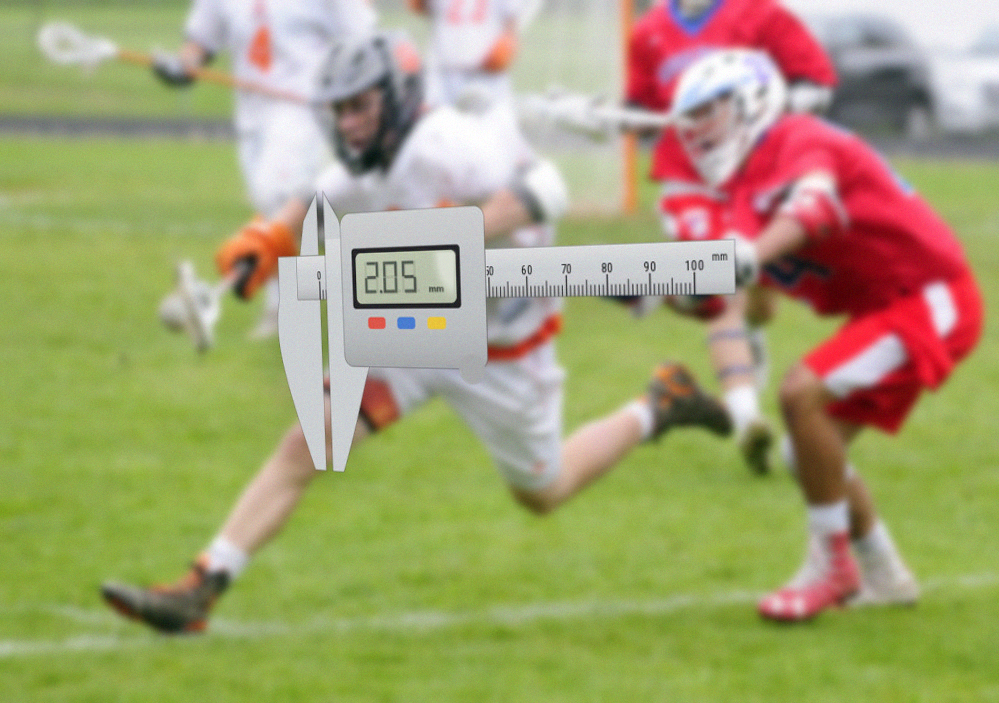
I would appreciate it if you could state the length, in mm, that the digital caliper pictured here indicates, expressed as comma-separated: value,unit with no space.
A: 2.05,mm
